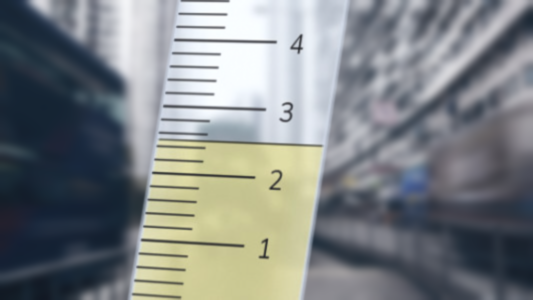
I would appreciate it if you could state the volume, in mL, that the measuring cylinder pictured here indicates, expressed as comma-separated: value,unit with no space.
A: 2.5,mL
